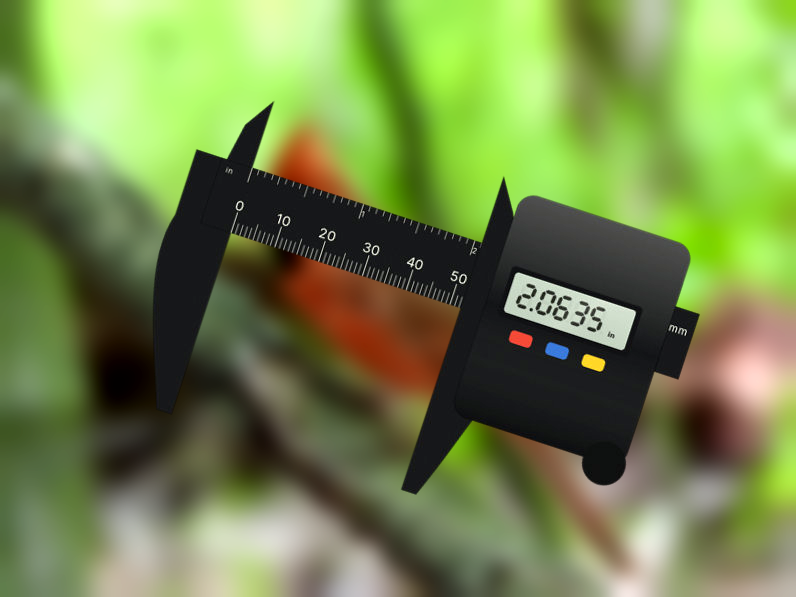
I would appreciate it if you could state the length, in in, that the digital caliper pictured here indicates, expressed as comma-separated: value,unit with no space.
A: 2.0635,in
